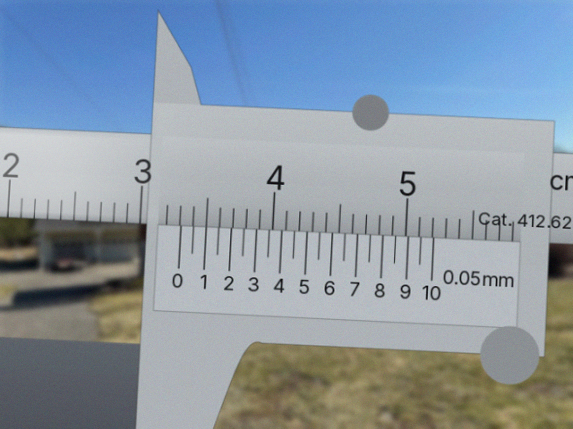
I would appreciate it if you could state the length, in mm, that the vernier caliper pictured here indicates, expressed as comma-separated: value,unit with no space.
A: 33.1,mm
